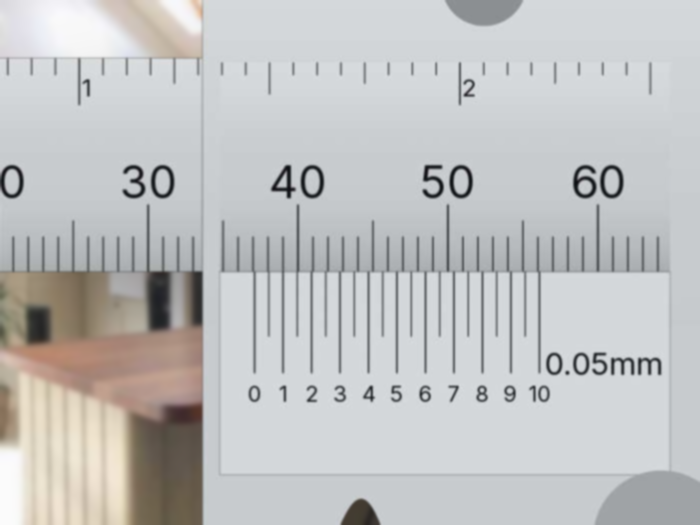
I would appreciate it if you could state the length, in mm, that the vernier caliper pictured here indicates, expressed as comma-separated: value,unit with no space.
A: 37.1,mm
